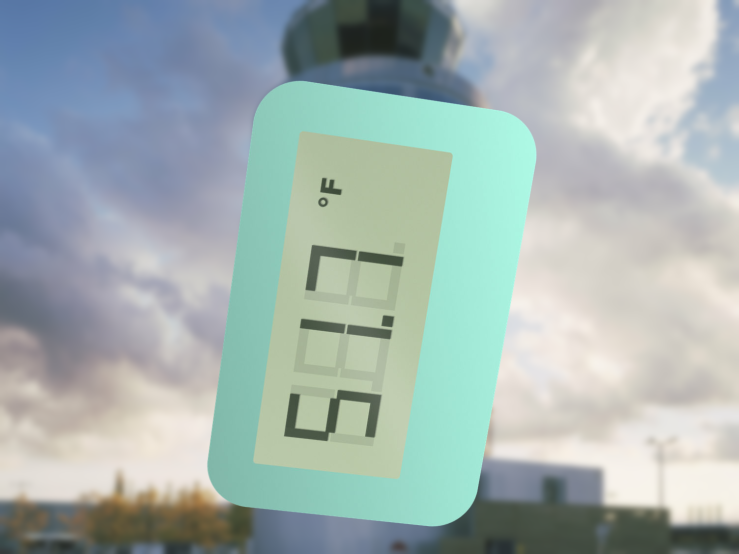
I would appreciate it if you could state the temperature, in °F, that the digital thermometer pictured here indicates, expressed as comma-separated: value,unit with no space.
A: 51.7,°F
